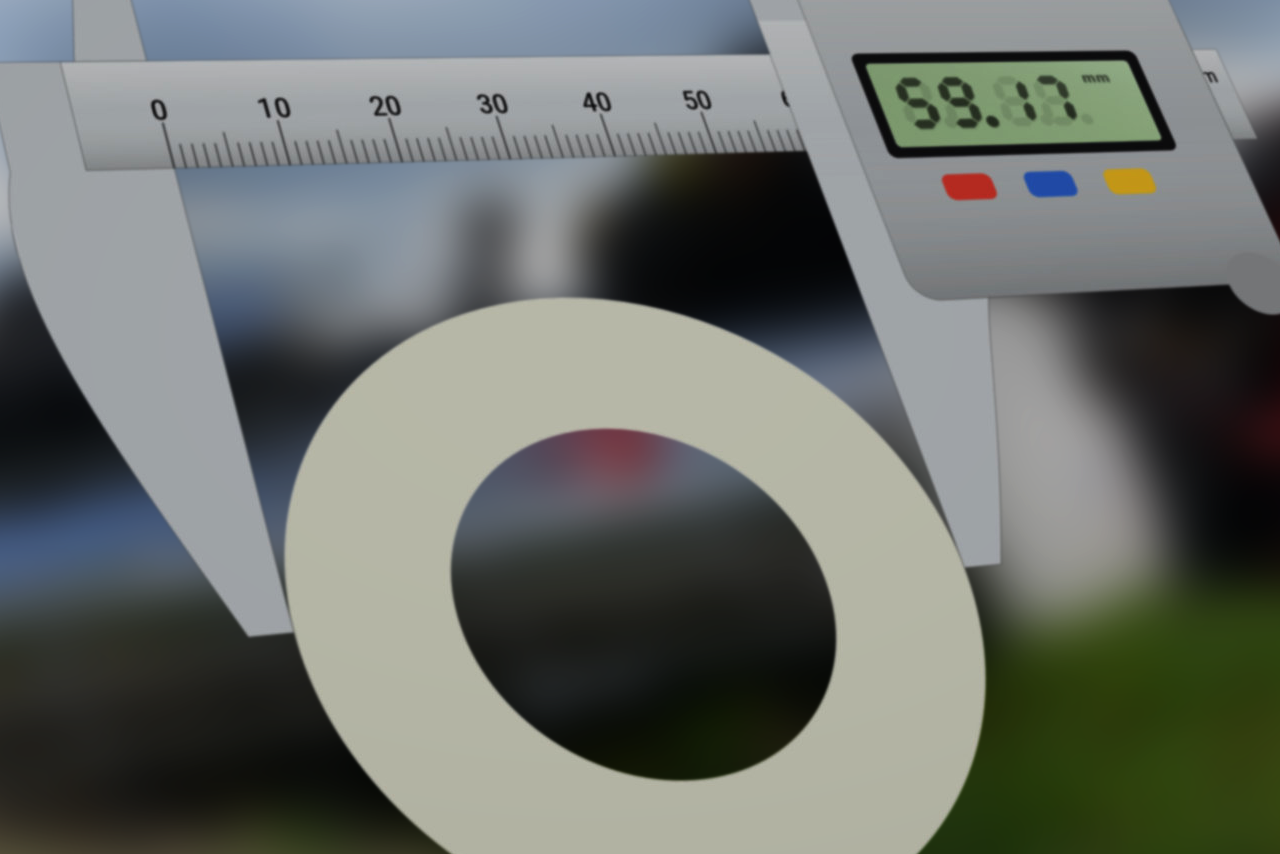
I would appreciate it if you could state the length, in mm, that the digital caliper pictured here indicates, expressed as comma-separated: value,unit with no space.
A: 59.17,mm
